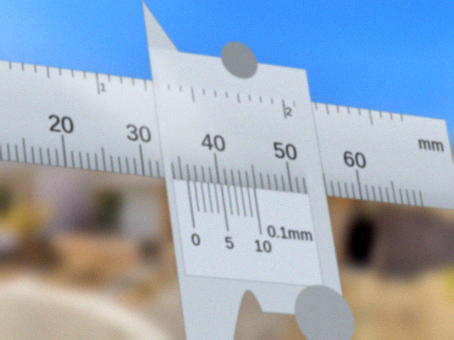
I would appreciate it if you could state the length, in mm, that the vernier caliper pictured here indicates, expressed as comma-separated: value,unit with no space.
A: 35.8,mm
